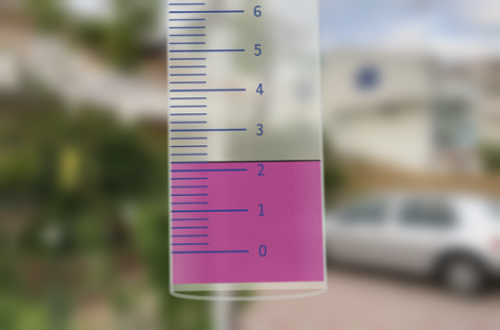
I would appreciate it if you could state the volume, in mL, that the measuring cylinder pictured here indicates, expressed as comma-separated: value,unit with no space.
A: 2.2,mL
